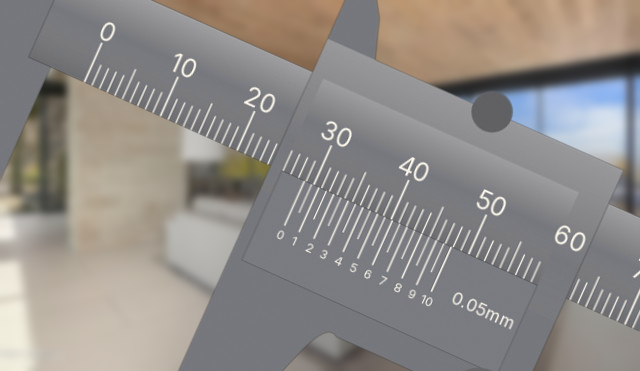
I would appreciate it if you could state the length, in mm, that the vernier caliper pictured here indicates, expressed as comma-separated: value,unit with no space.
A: 28.8,mm
